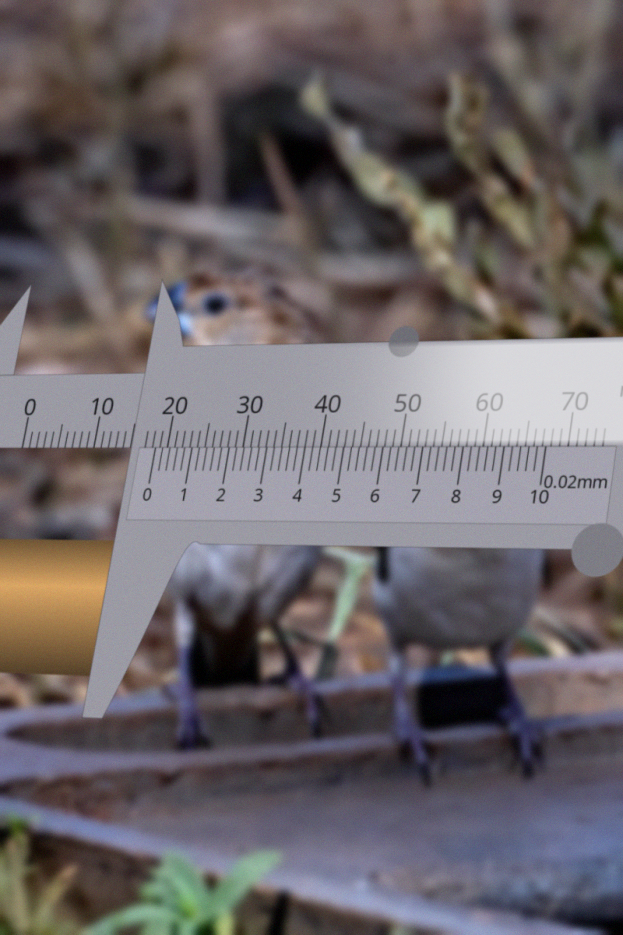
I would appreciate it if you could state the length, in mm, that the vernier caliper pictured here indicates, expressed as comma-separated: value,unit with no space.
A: 18.4,mm
